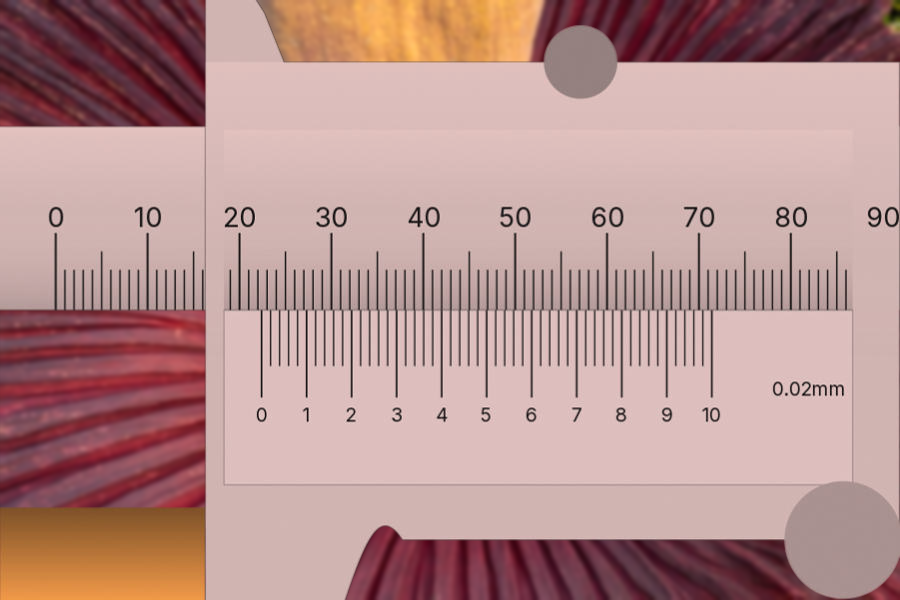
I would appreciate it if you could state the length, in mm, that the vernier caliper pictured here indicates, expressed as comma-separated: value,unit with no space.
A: 22.4,mm
